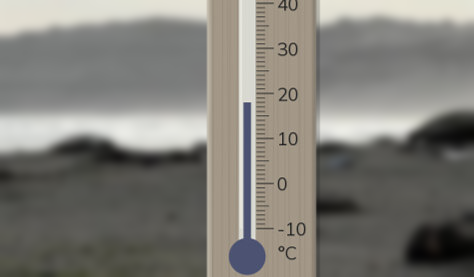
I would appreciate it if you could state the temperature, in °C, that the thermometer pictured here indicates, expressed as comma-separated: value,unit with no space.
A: 18,°C
